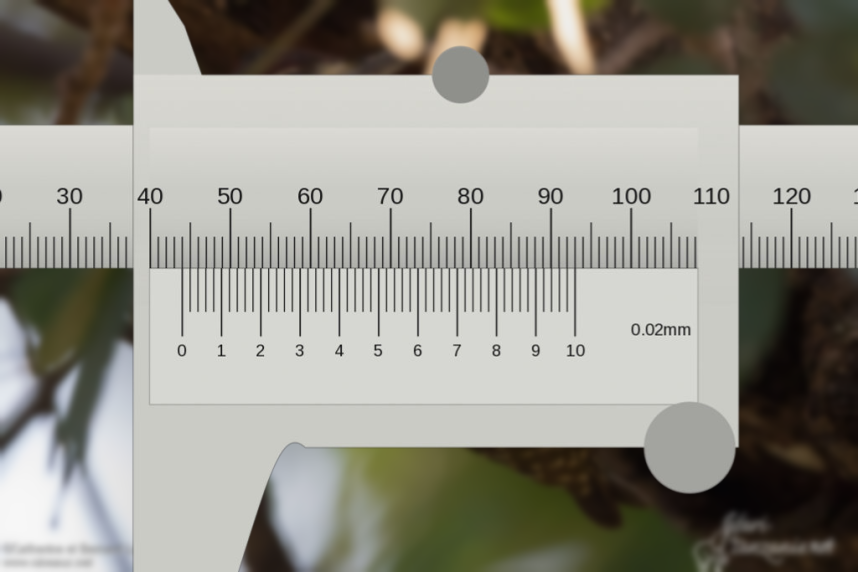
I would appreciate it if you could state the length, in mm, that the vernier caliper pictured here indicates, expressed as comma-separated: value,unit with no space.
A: 44.0,mm
